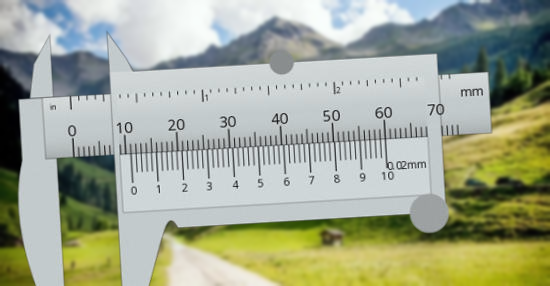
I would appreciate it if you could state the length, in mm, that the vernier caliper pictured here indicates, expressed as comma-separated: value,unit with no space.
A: 11.0,mm
